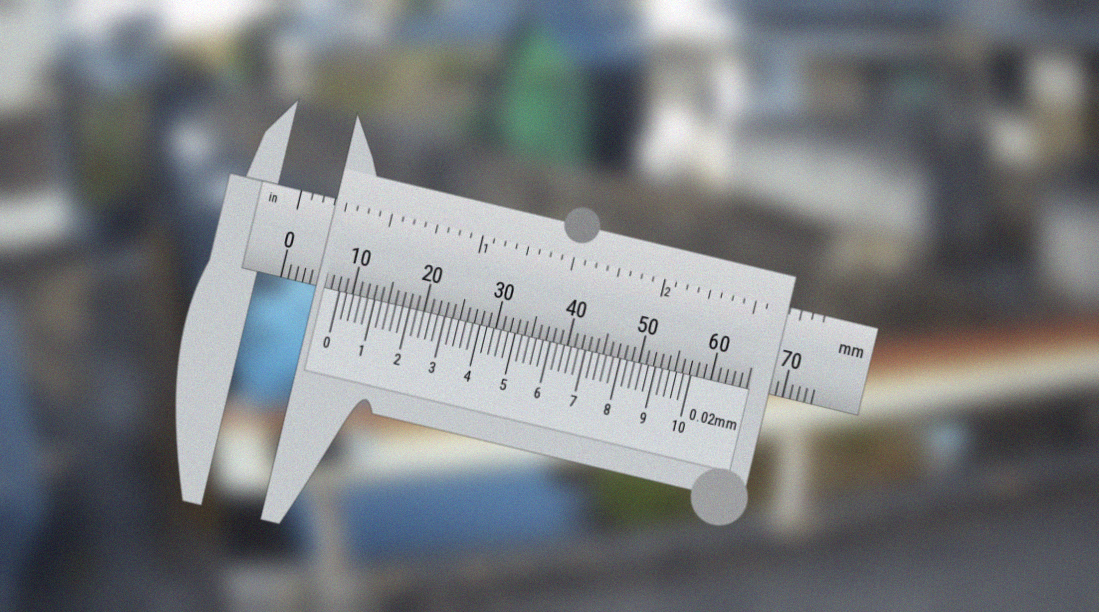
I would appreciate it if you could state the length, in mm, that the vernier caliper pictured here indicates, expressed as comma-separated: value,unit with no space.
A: 8.2,mm
